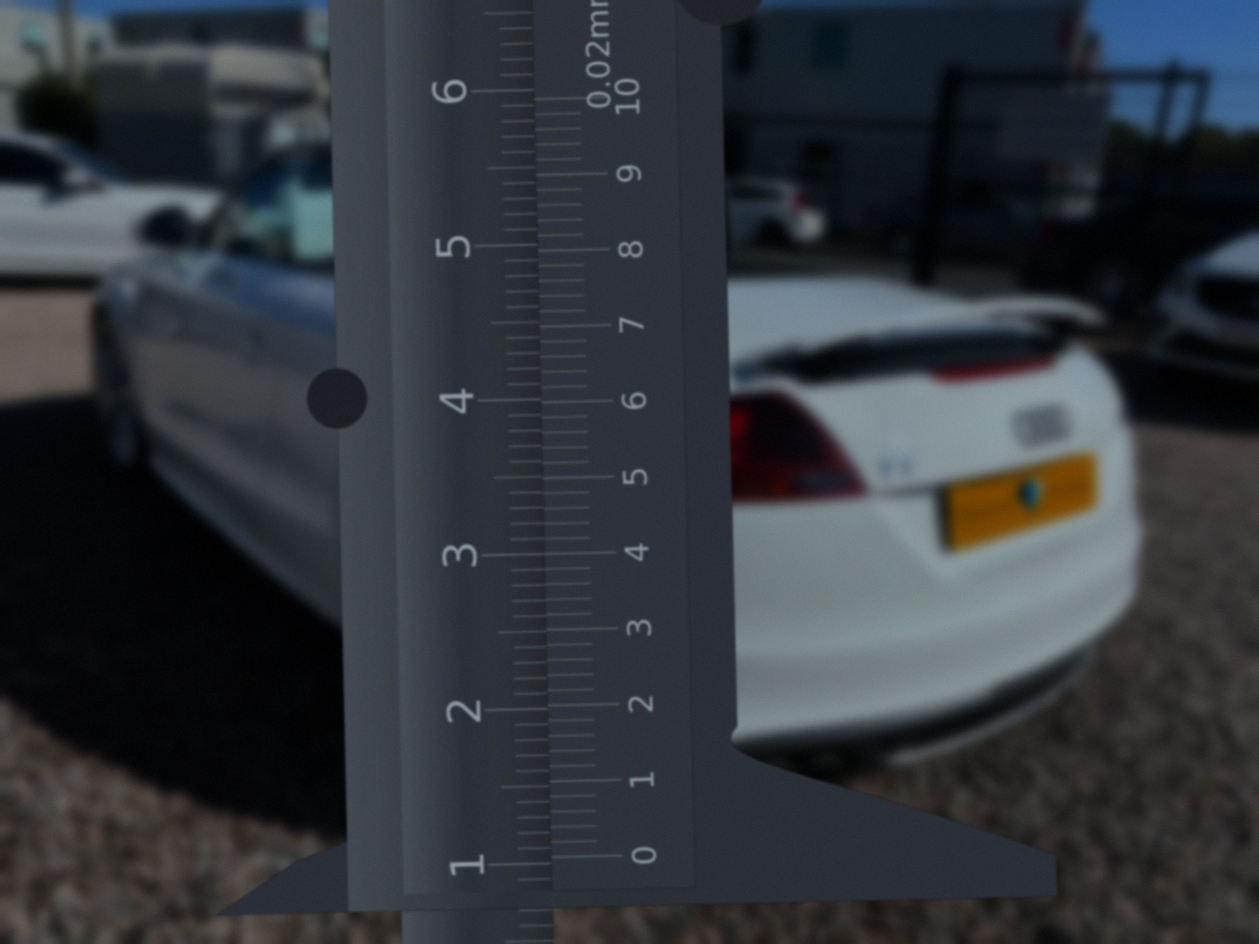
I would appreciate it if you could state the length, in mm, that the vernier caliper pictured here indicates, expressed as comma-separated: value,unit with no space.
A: 10.4,mm
